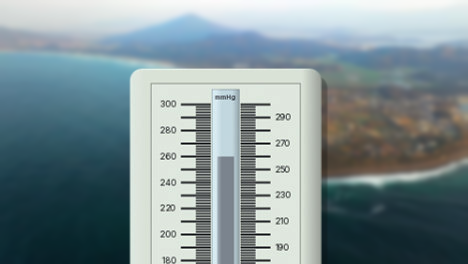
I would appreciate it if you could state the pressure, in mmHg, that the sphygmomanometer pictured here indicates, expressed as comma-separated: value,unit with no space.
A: 260,mmHg
